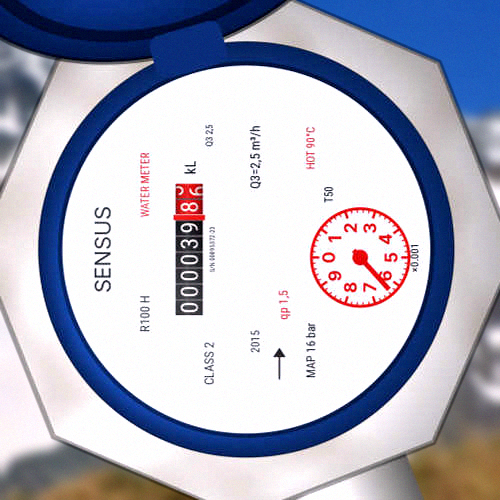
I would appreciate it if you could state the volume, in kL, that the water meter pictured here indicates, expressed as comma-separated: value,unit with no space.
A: 39.856,kL
